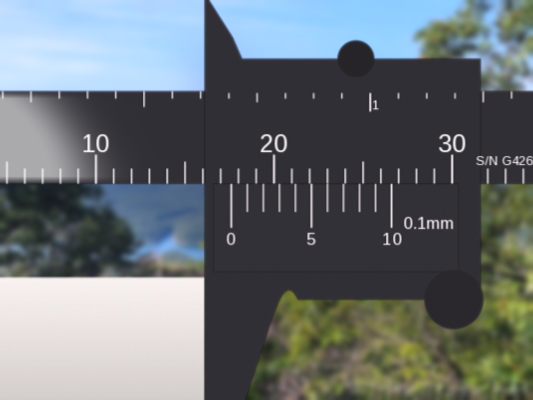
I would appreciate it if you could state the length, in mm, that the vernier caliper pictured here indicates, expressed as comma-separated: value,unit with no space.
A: 17.6,mm
